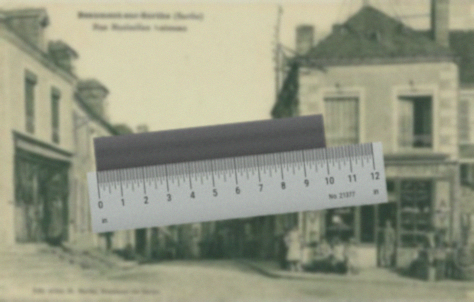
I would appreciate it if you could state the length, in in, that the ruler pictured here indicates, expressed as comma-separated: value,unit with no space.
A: 10,in
